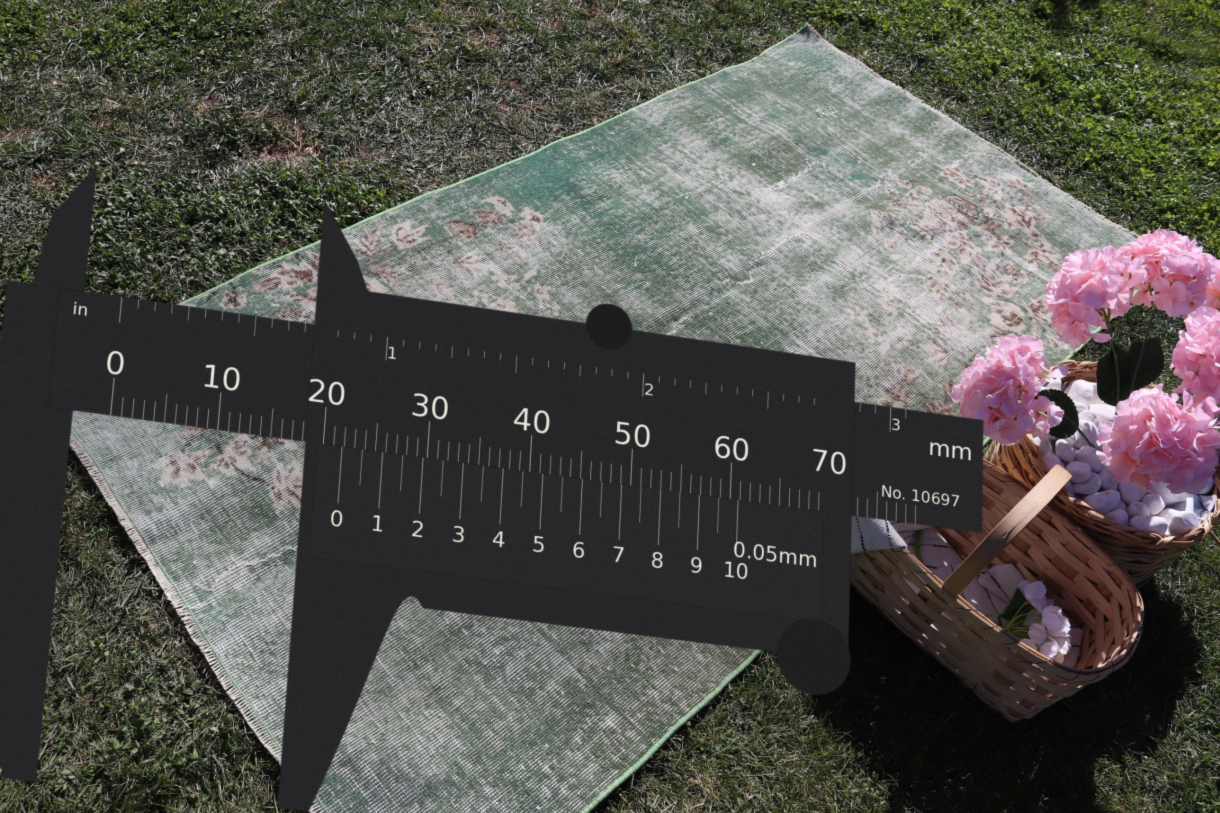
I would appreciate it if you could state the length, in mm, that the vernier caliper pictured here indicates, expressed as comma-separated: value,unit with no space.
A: 21.8,mm
